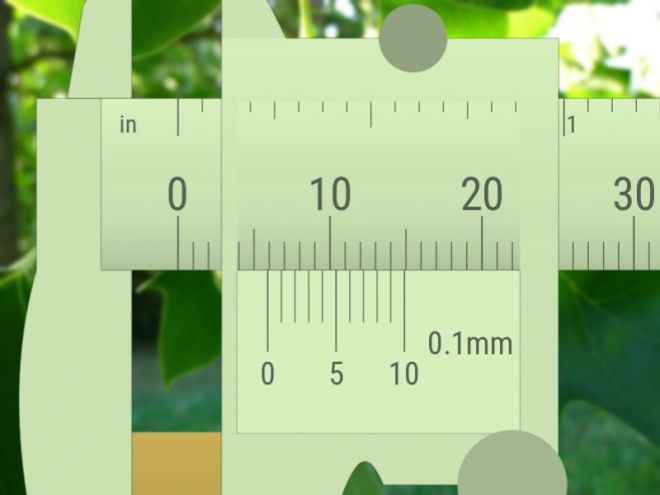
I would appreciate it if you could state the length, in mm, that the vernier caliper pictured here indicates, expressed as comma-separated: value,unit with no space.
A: 5.9,mm
